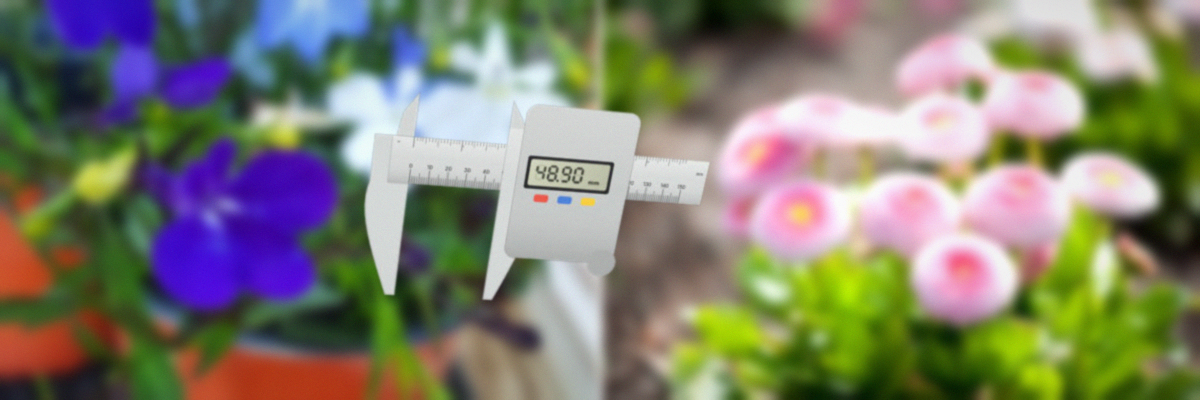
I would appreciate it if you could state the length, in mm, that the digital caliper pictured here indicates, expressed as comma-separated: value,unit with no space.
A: 48.90,mm
